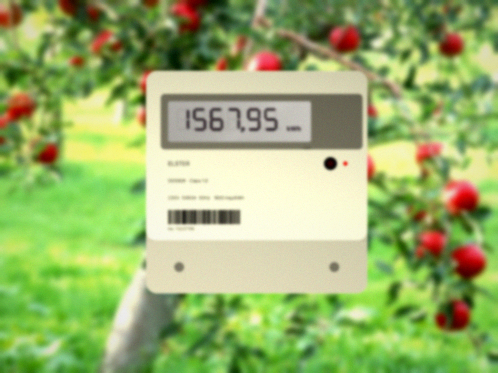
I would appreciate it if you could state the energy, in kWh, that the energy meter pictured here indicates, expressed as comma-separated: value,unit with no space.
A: 1567.95,kWh
